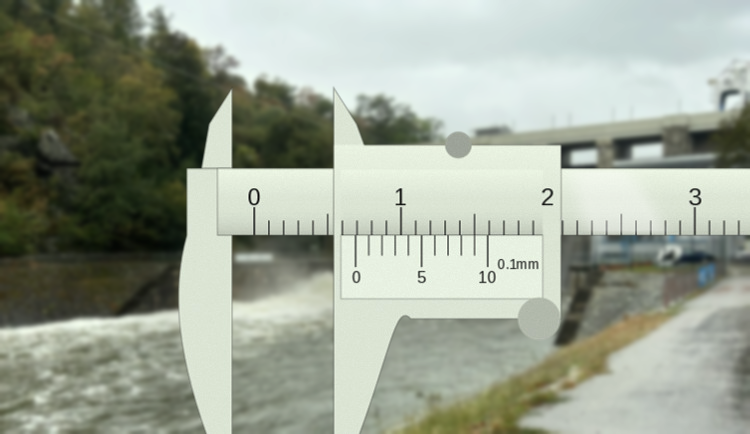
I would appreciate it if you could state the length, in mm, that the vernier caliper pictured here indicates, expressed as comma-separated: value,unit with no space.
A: 6.9,mm
